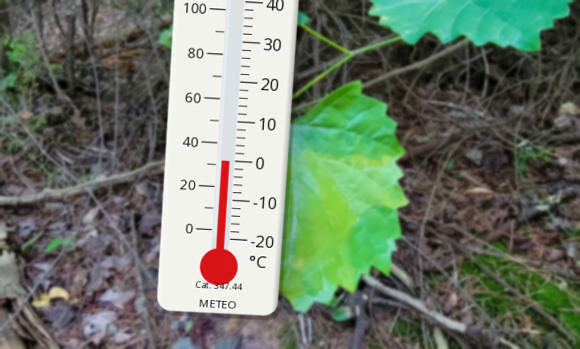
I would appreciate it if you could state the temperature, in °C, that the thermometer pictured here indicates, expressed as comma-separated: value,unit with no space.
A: 0,°C
